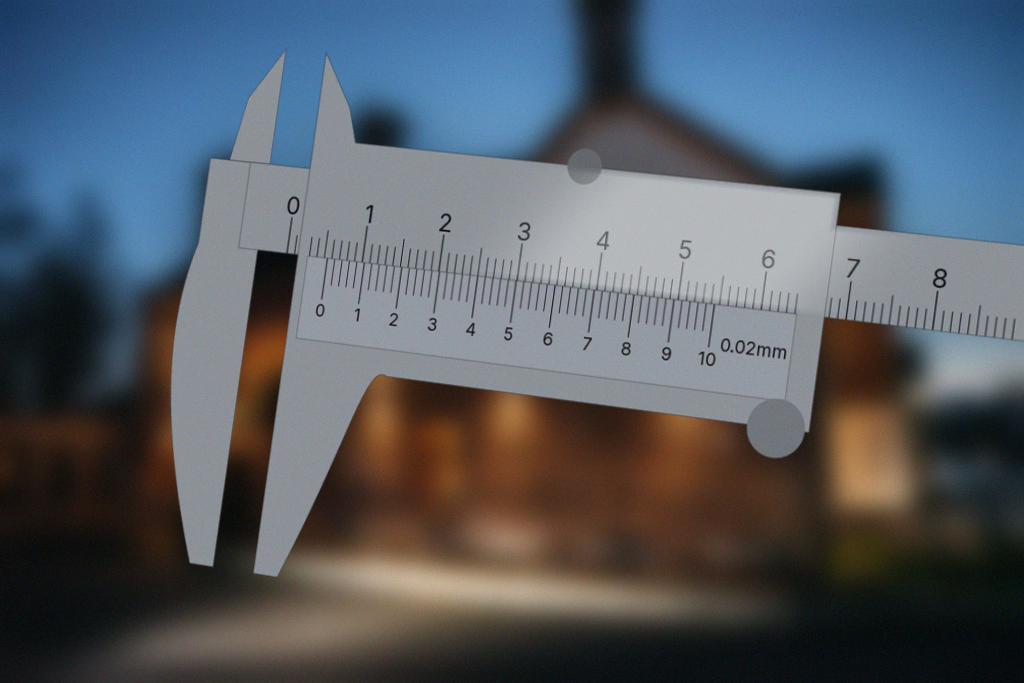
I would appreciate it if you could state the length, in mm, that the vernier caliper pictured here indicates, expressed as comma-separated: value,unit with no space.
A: 5.4,mm
